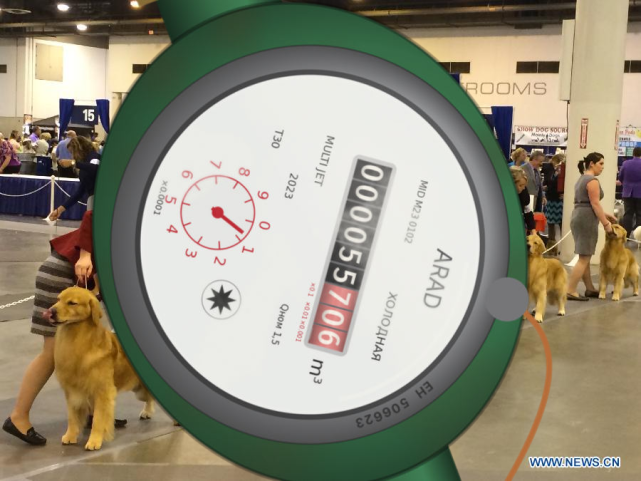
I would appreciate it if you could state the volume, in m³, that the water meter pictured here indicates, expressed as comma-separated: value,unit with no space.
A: 55.7060,m³
